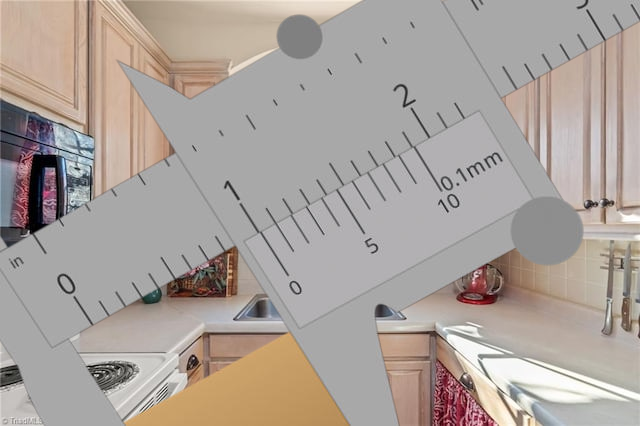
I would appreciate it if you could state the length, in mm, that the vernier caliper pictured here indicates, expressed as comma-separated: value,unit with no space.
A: 10.1,mm
